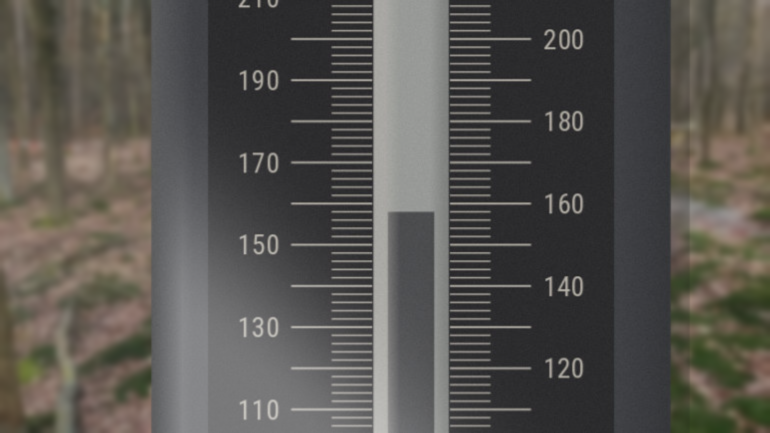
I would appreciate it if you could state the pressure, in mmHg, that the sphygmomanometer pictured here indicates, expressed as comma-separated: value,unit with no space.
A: 158,mmHg
